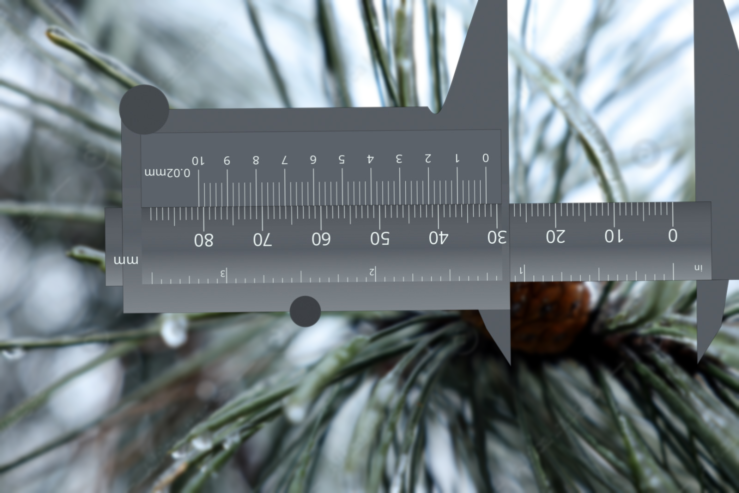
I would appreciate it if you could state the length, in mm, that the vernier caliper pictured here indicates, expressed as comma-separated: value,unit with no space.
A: 31.8,mm
